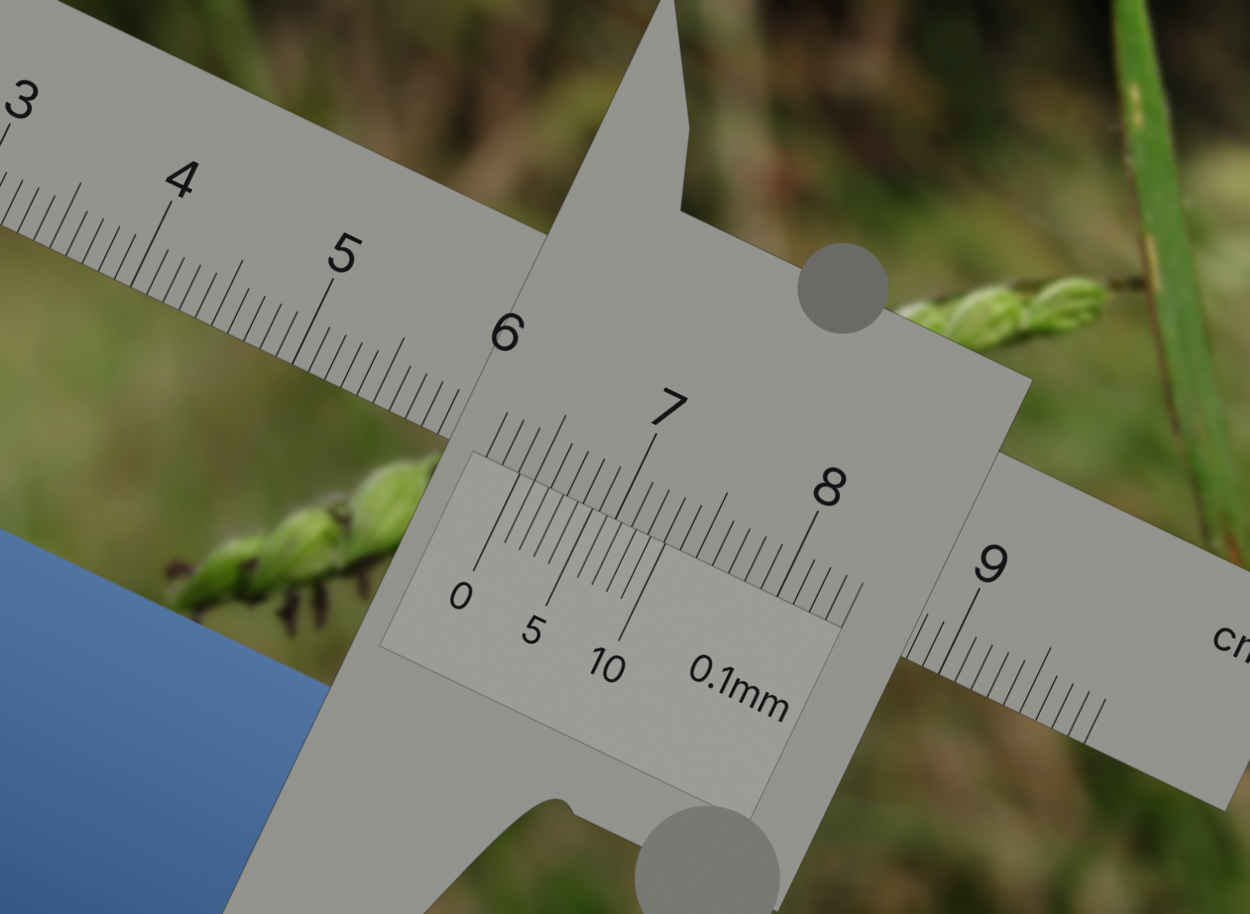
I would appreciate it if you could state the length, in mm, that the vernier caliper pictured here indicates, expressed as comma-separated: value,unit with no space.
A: 64.1,mm
